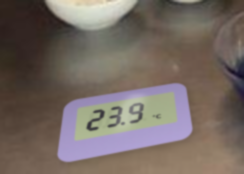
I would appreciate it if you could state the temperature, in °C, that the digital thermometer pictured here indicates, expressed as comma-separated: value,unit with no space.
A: 23.9,°C
